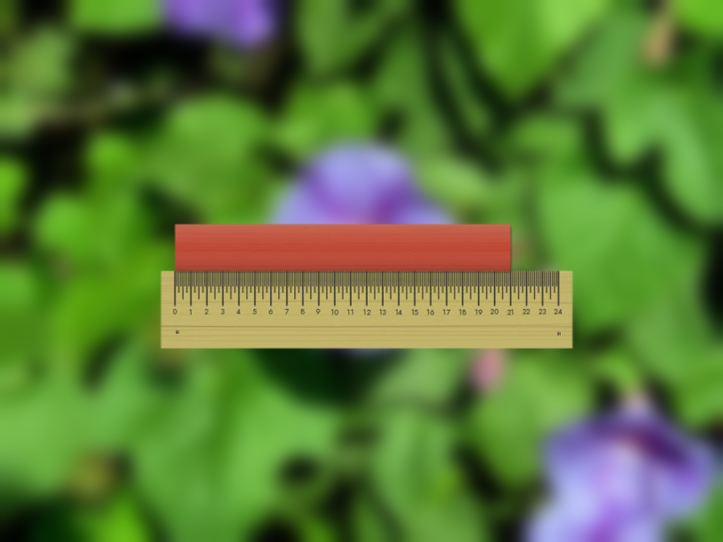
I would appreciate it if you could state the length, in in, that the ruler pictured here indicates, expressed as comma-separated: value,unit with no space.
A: 21,in
